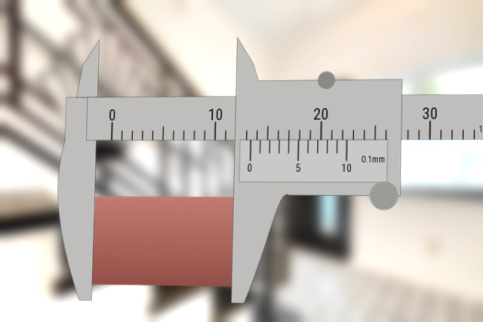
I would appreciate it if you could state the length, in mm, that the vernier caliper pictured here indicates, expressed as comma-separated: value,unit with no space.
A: 13.4,mm
